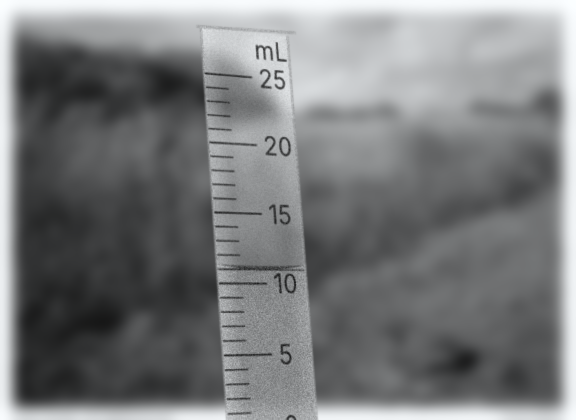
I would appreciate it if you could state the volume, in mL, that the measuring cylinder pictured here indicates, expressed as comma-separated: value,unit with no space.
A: 11,mL
